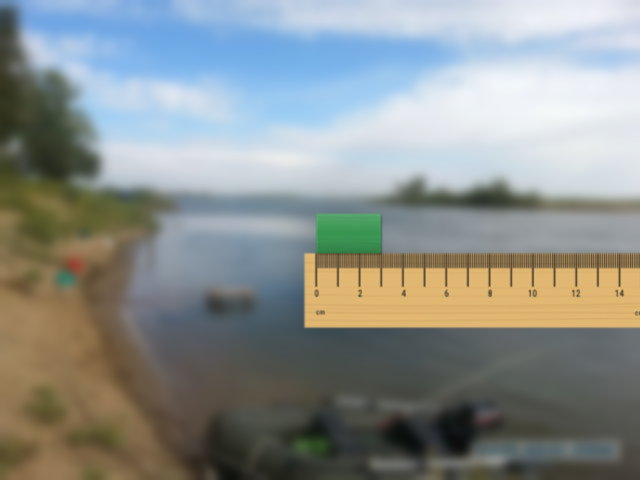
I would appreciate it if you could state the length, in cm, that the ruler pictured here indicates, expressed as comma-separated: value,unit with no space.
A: 3,cm
